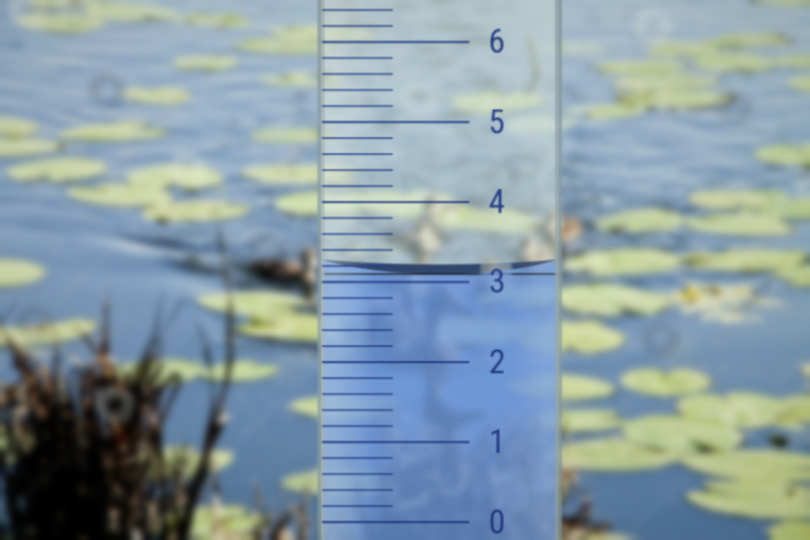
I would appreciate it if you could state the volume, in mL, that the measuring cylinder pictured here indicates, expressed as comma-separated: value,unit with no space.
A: 3.1,mL
